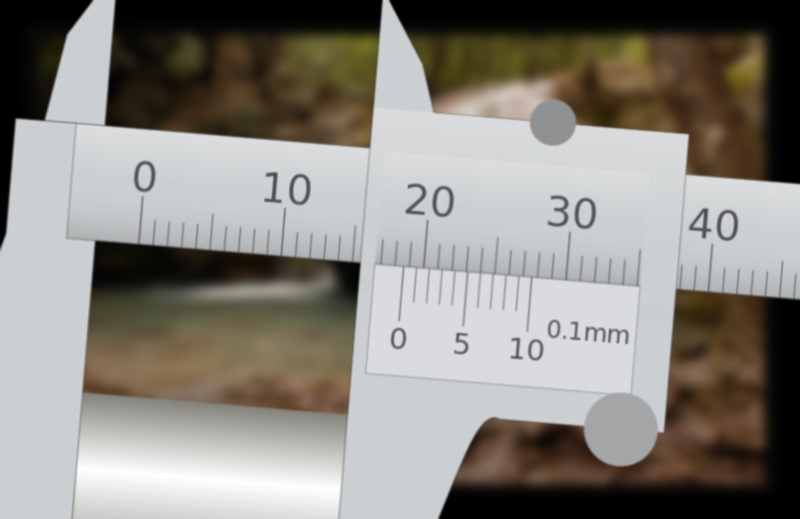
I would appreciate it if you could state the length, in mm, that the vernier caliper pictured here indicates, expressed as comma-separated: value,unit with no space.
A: 18.6,mm
